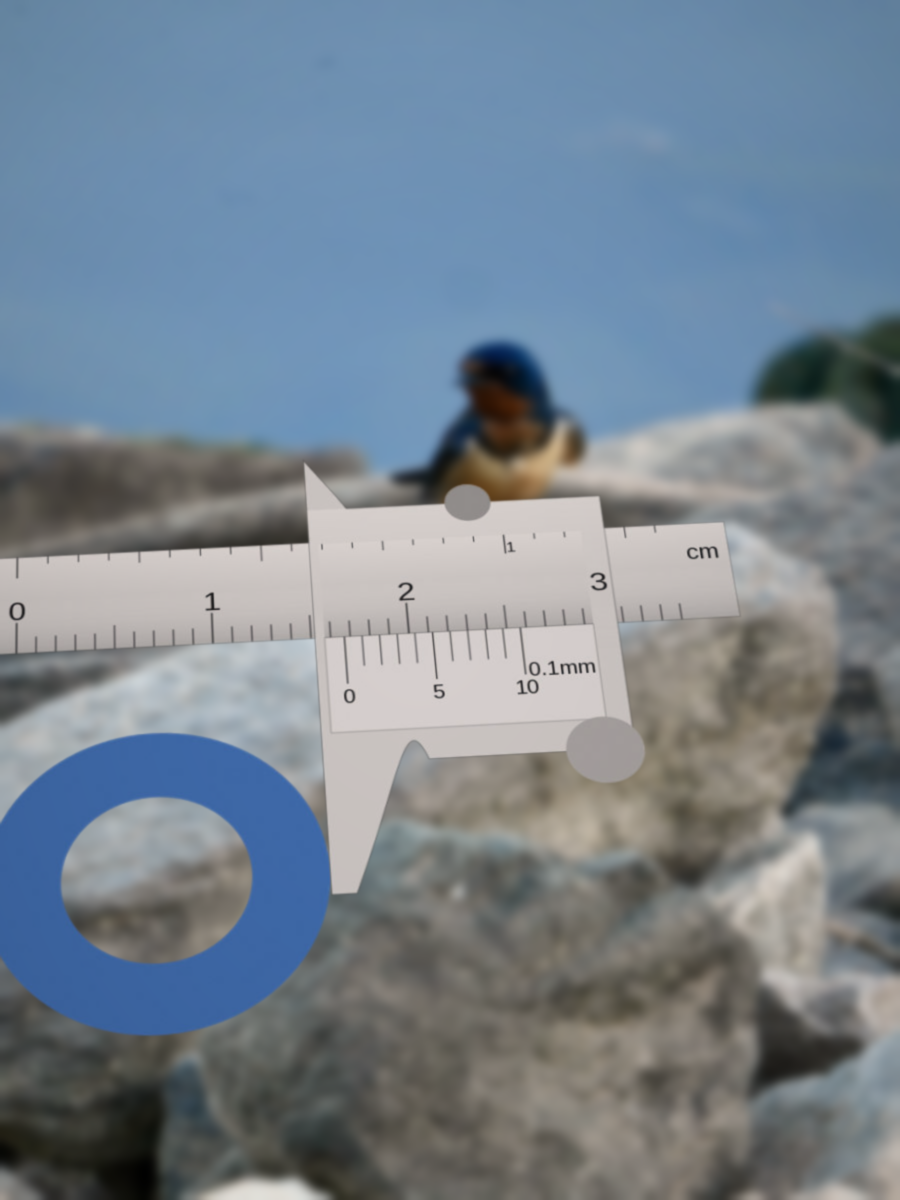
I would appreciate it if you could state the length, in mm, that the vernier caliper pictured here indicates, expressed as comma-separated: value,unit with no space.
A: 16.7,mm
